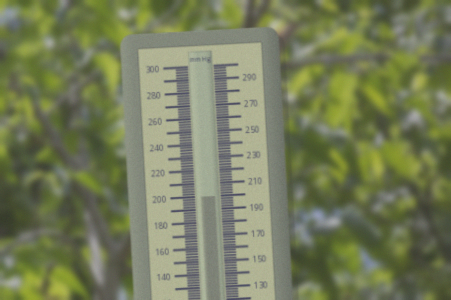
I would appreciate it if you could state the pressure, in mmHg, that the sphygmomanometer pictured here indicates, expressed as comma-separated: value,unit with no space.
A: 200,mmHg
